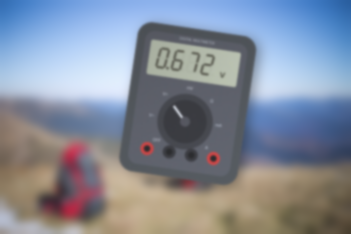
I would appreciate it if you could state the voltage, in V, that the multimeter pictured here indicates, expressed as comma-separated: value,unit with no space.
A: 0.672,V
